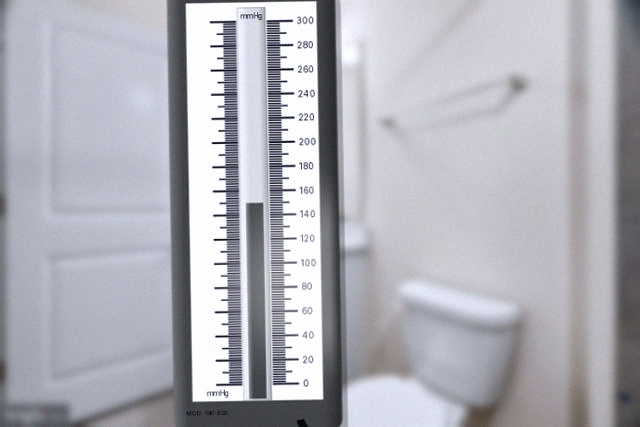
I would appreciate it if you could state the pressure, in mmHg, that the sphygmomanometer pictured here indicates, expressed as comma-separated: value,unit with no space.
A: 150,mmHg
